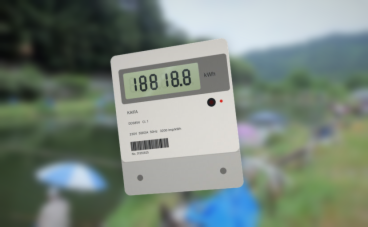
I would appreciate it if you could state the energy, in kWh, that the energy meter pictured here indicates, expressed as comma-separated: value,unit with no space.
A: 18818.8,kWh
